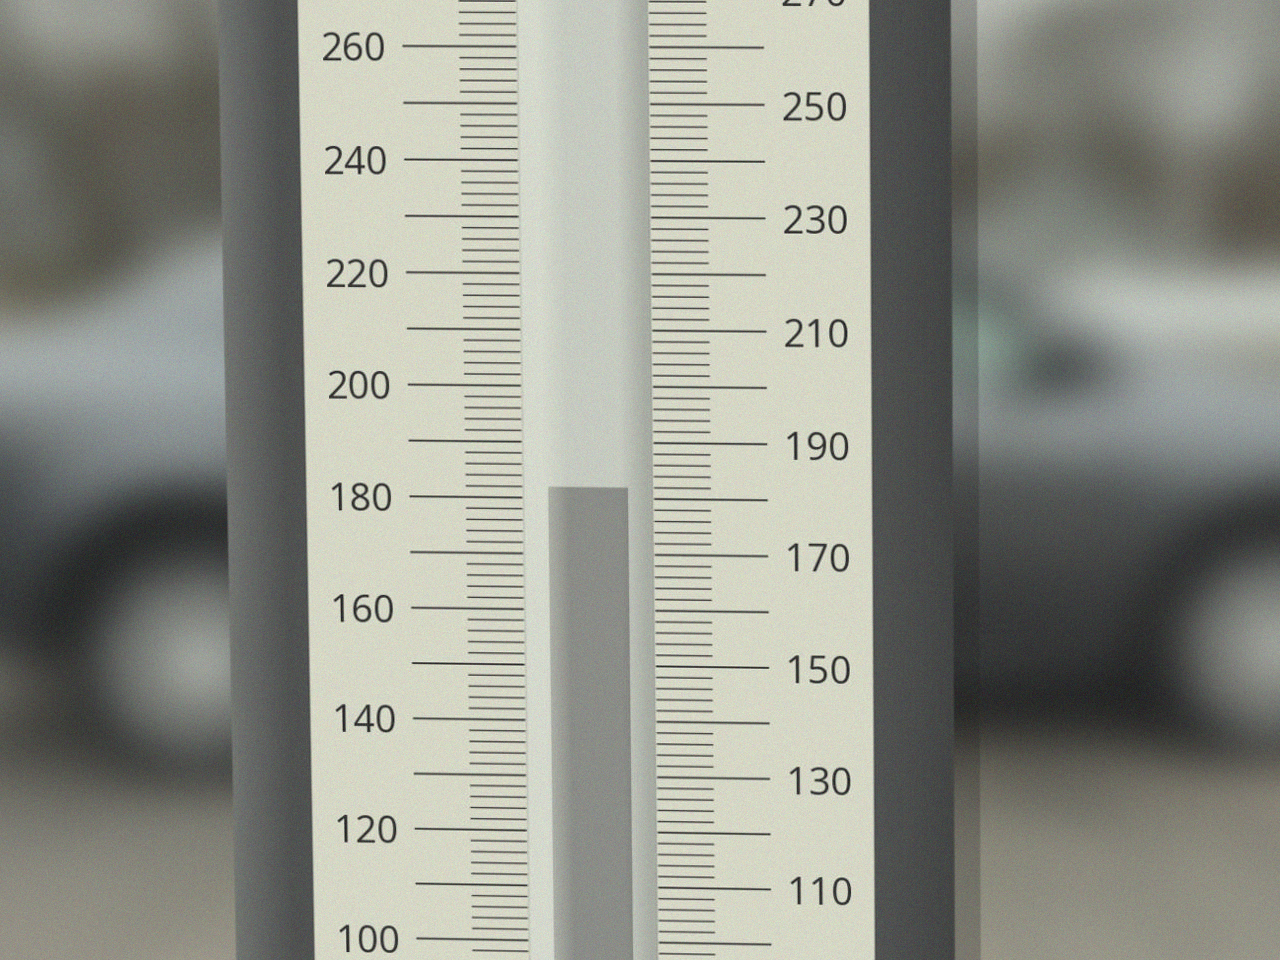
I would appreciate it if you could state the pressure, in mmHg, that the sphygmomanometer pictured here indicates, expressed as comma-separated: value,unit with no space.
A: 182,mmHg
